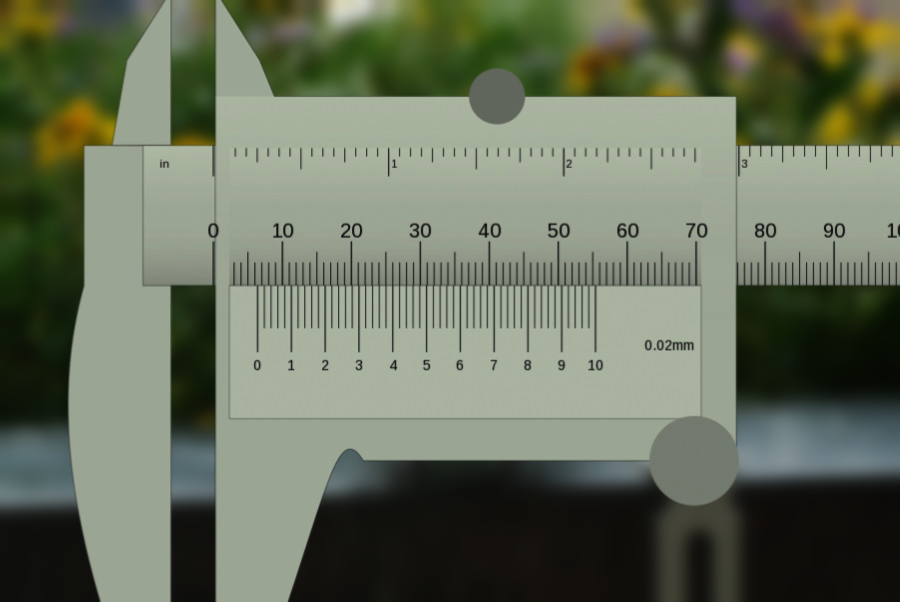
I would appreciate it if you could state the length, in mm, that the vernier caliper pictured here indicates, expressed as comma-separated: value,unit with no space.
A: 6.4,mm
